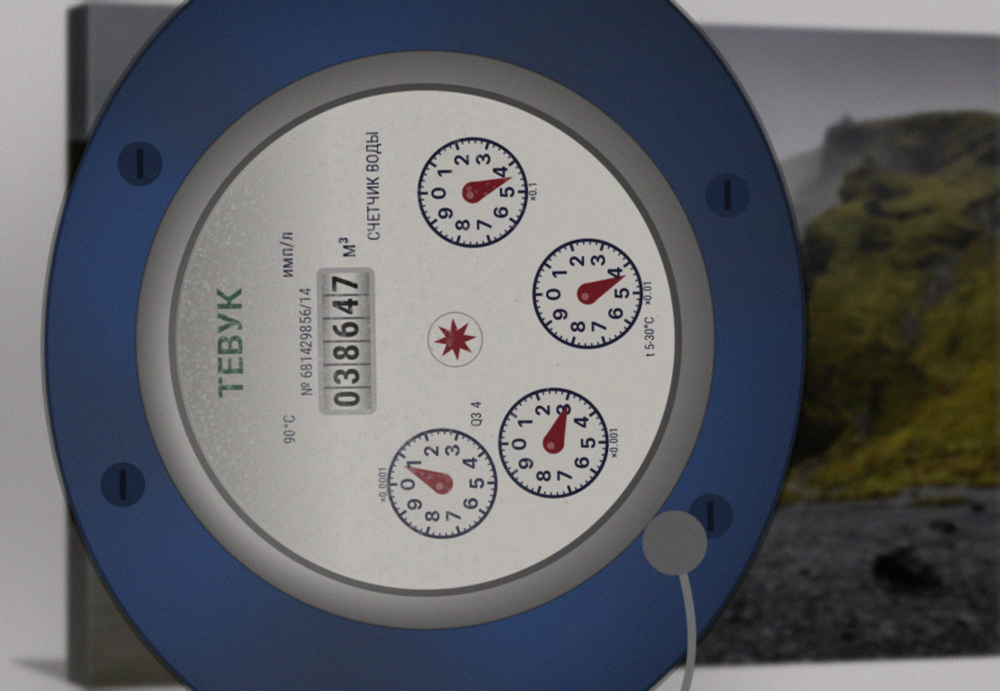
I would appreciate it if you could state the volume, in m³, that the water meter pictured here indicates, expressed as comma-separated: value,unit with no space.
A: 38647.4430,m³
